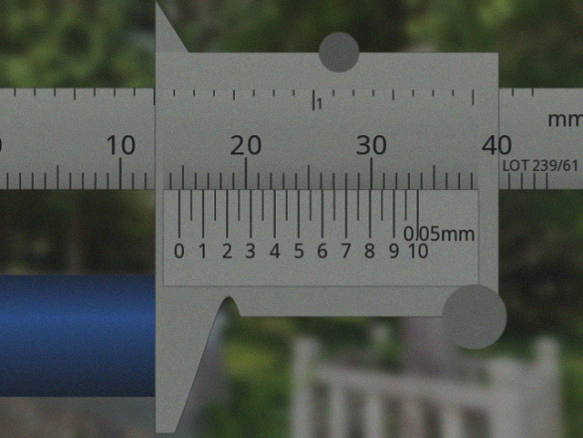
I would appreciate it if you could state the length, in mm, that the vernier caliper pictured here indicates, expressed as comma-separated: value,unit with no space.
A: 14.7,mm
